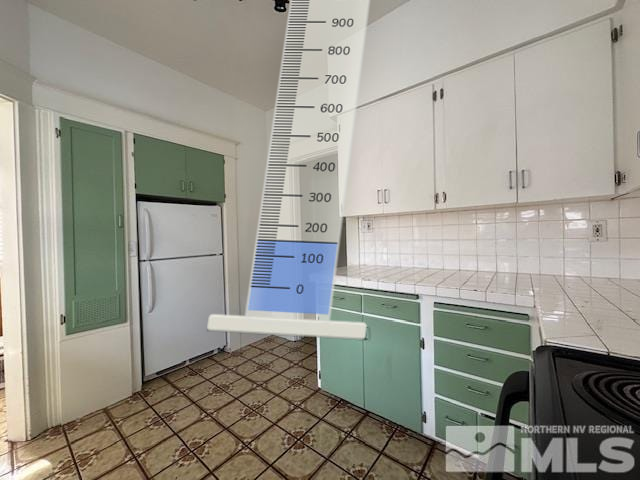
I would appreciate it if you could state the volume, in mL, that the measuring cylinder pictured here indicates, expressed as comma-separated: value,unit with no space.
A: 150,mL
